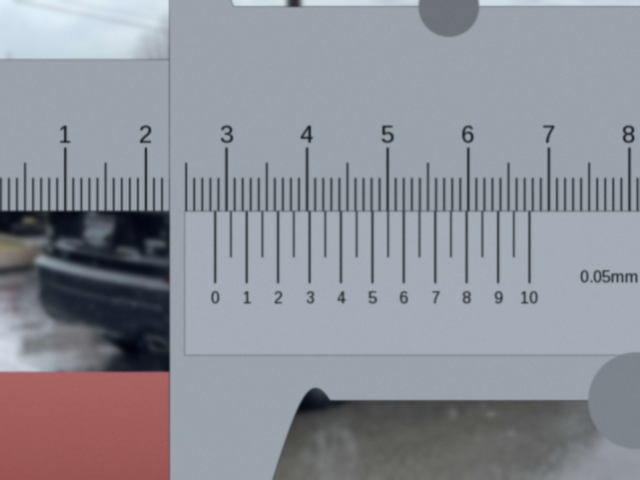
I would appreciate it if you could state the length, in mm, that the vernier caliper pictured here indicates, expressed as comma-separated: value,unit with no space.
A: 28.6,mm
